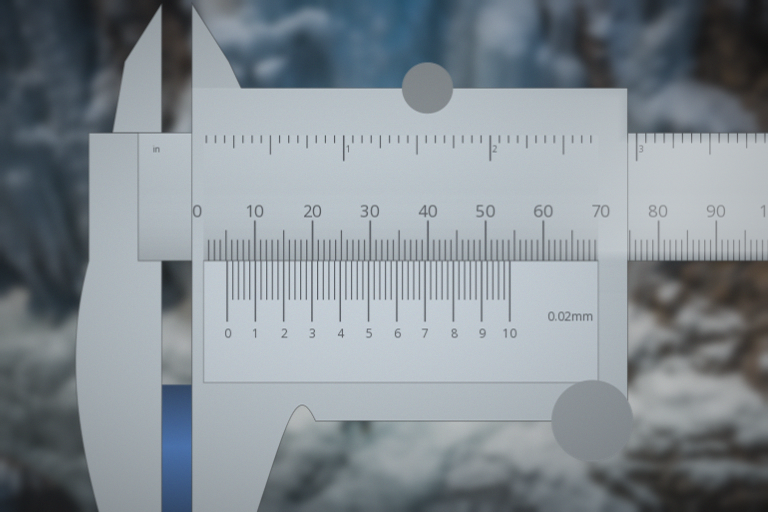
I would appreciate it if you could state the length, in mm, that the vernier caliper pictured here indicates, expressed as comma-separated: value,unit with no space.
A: 5.2,mm
